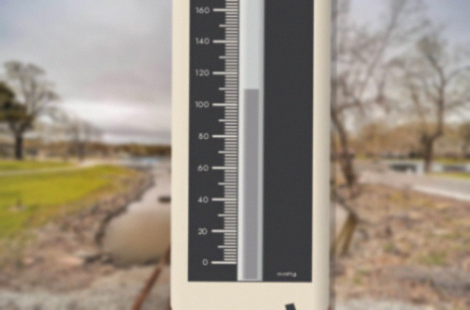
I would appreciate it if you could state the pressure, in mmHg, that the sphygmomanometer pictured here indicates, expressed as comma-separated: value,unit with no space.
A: 110,mmHg
